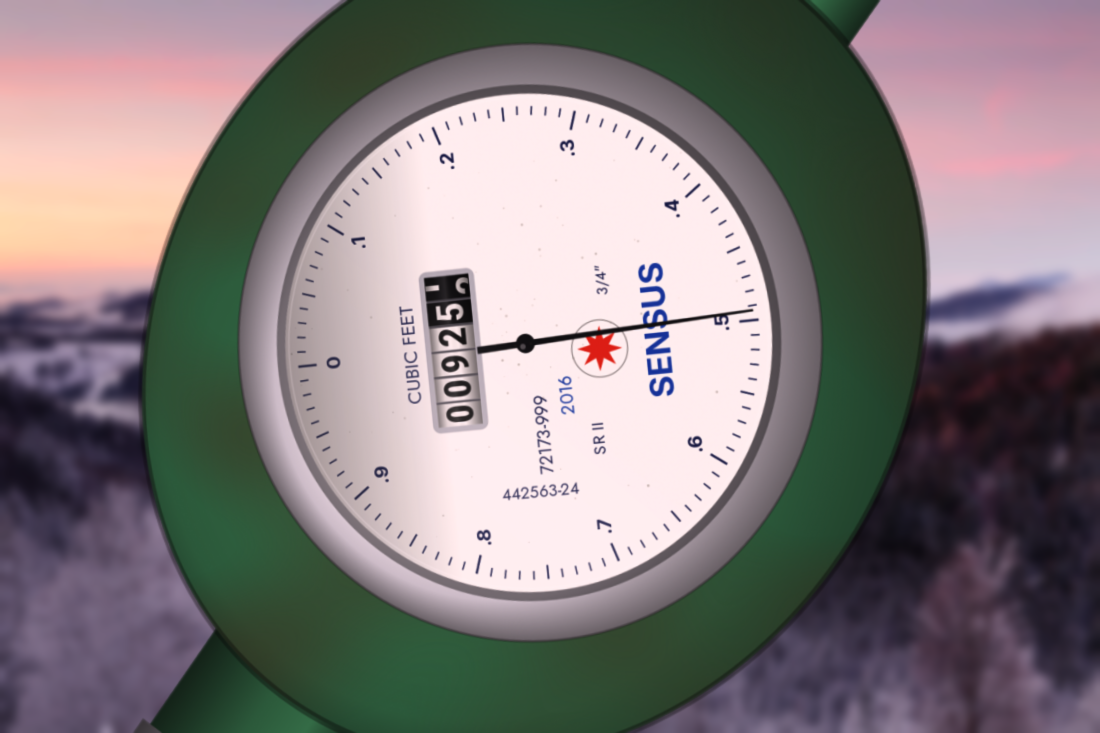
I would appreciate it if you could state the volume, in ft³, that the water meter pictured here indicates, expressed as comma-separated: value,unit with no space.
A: 9251.49,ft³
